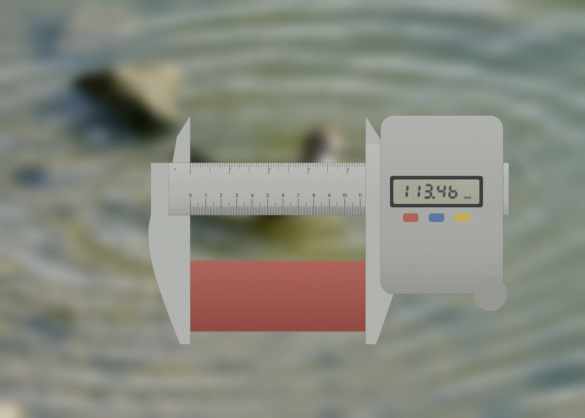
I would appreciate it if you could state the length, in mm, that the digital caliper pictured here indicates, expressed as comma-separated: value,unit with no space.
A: 113.46,mm
